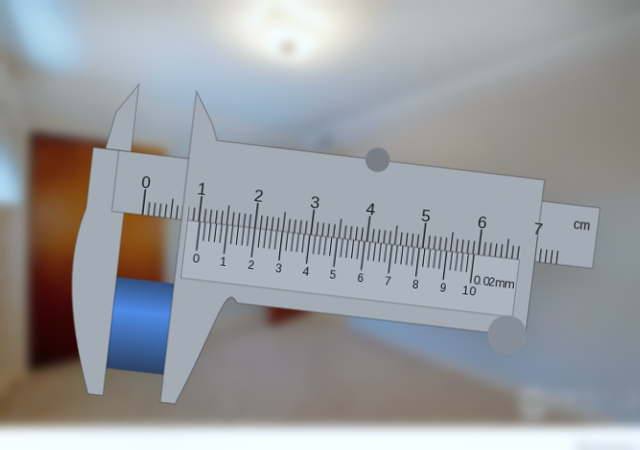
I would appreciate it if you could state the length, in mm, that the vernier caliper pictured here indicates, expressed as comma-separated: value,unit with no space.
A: 10.2,mm
